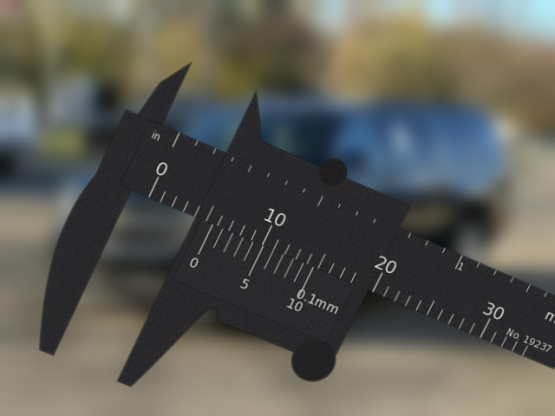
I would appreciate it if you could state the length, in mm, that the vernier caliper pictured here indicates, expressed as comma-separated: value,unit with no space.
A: 5.6,mm
